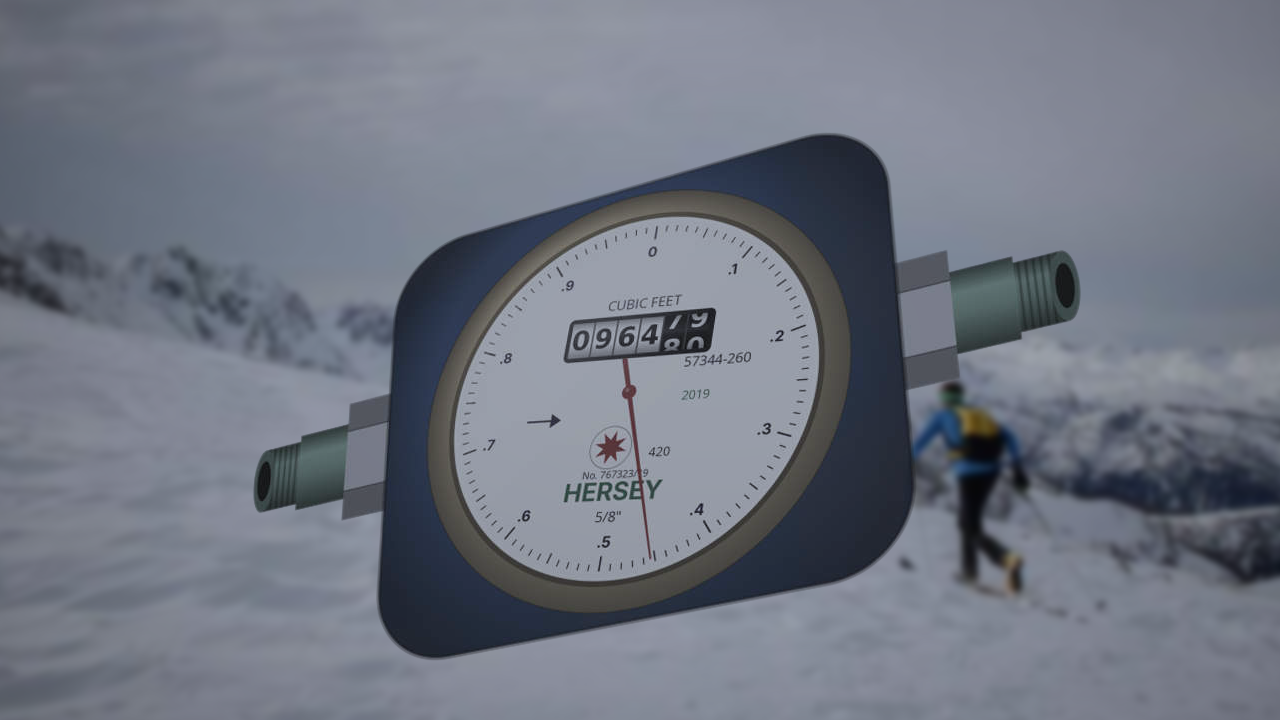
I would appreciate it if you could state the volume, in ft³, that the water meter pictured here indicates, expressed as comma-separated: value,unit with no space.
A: 96479.45,ft³
